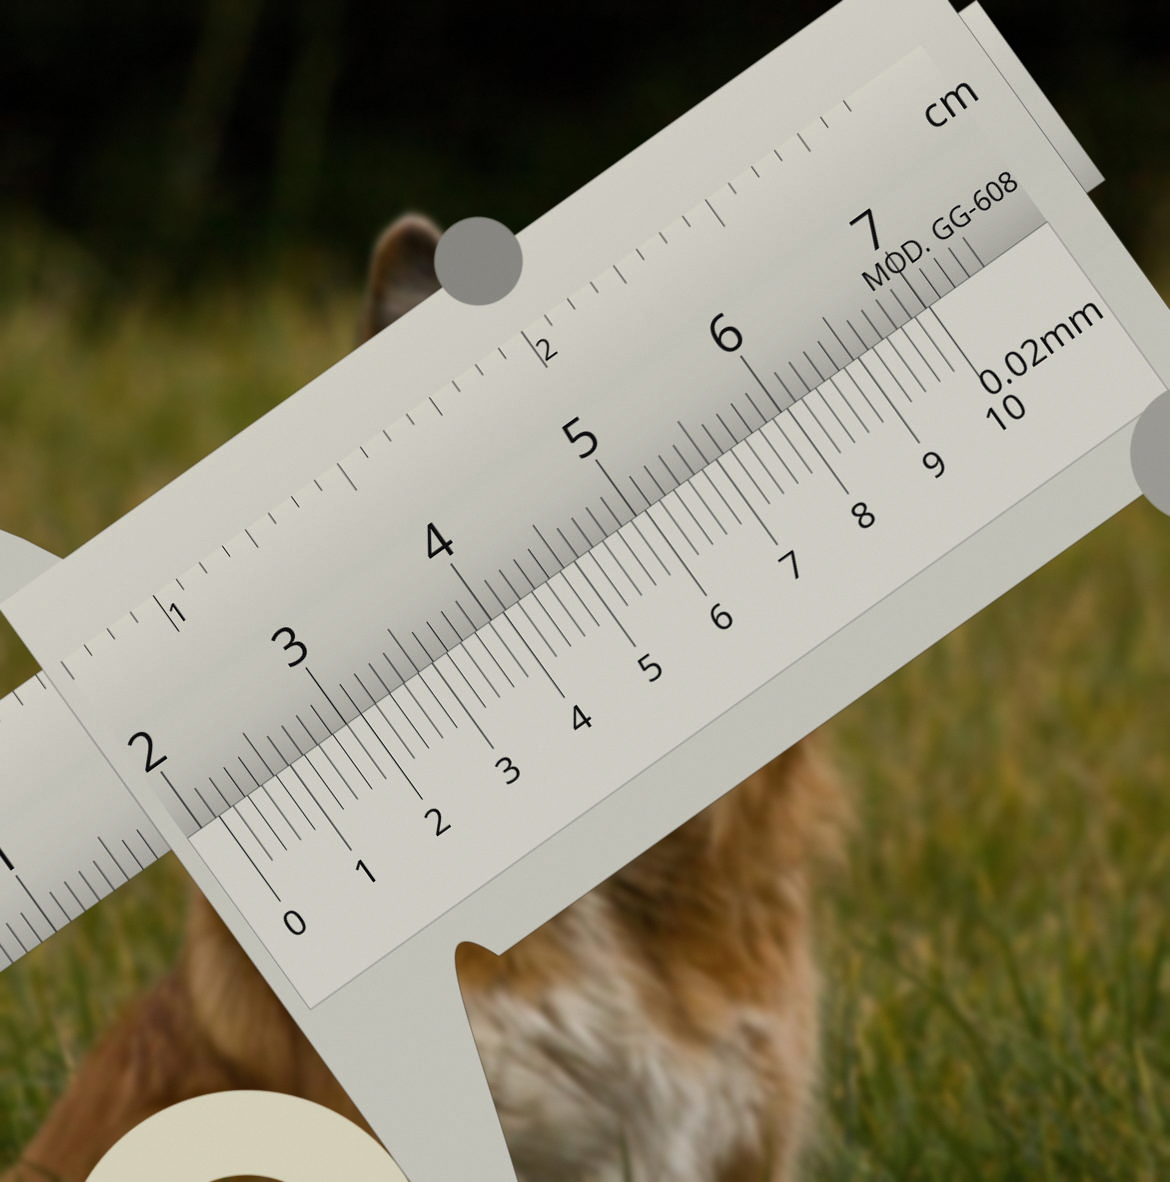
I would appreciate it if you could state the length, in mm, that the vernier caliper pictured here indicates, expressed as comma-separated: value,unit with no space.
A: 21.2,mm
